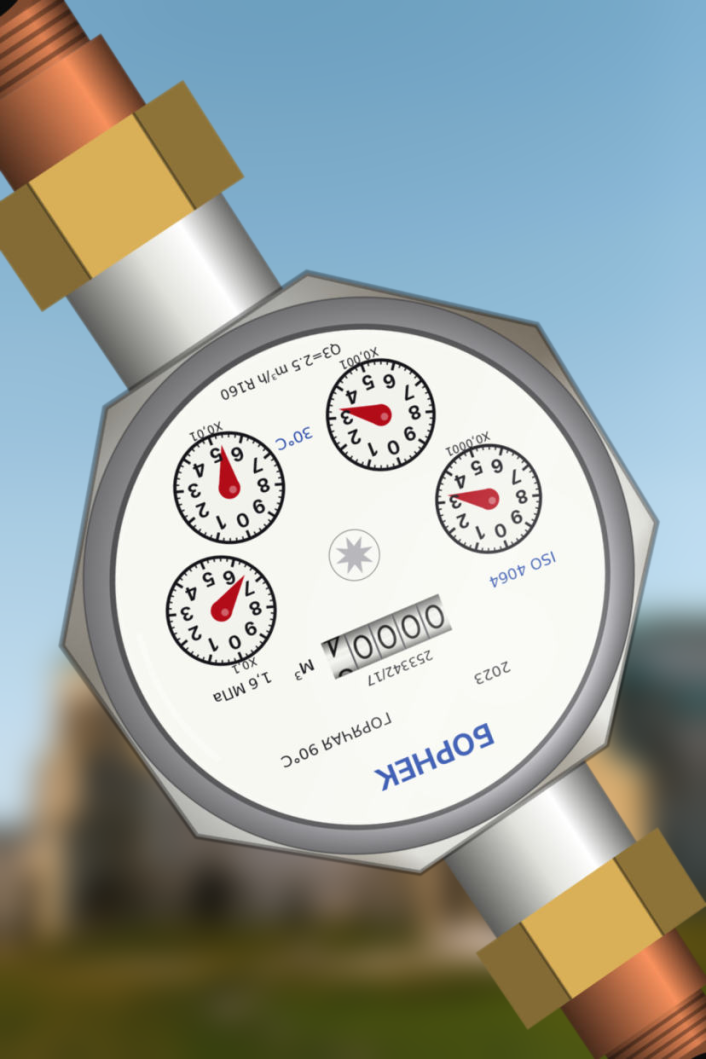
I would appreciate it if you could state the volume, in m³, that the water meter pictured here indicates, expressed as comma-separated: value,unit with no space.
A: 3.6533,m³
